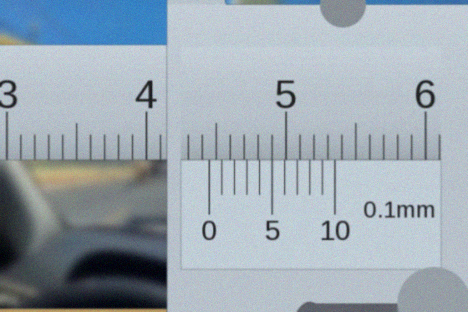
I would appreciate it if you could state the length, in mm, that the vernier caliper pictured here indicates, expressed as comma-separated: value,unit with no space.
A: 44.5,mm
